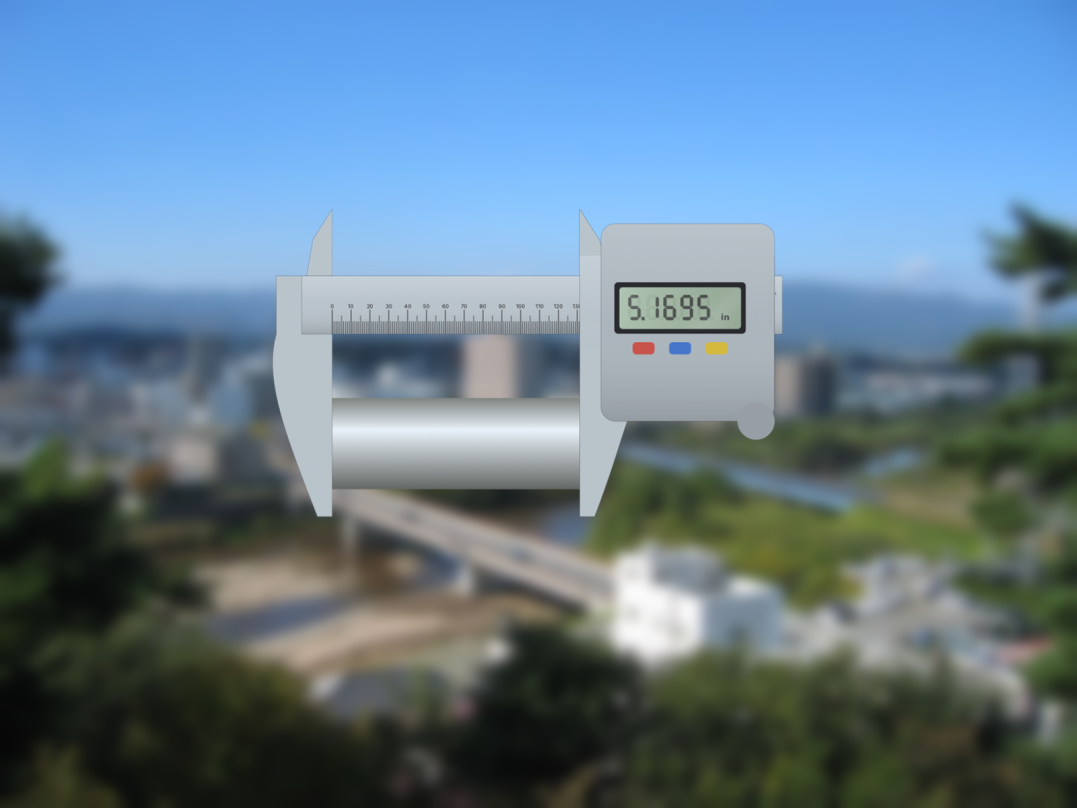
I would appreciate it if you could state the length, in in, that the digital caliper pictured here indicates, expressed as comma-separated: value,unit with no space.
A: 5.1695,in
